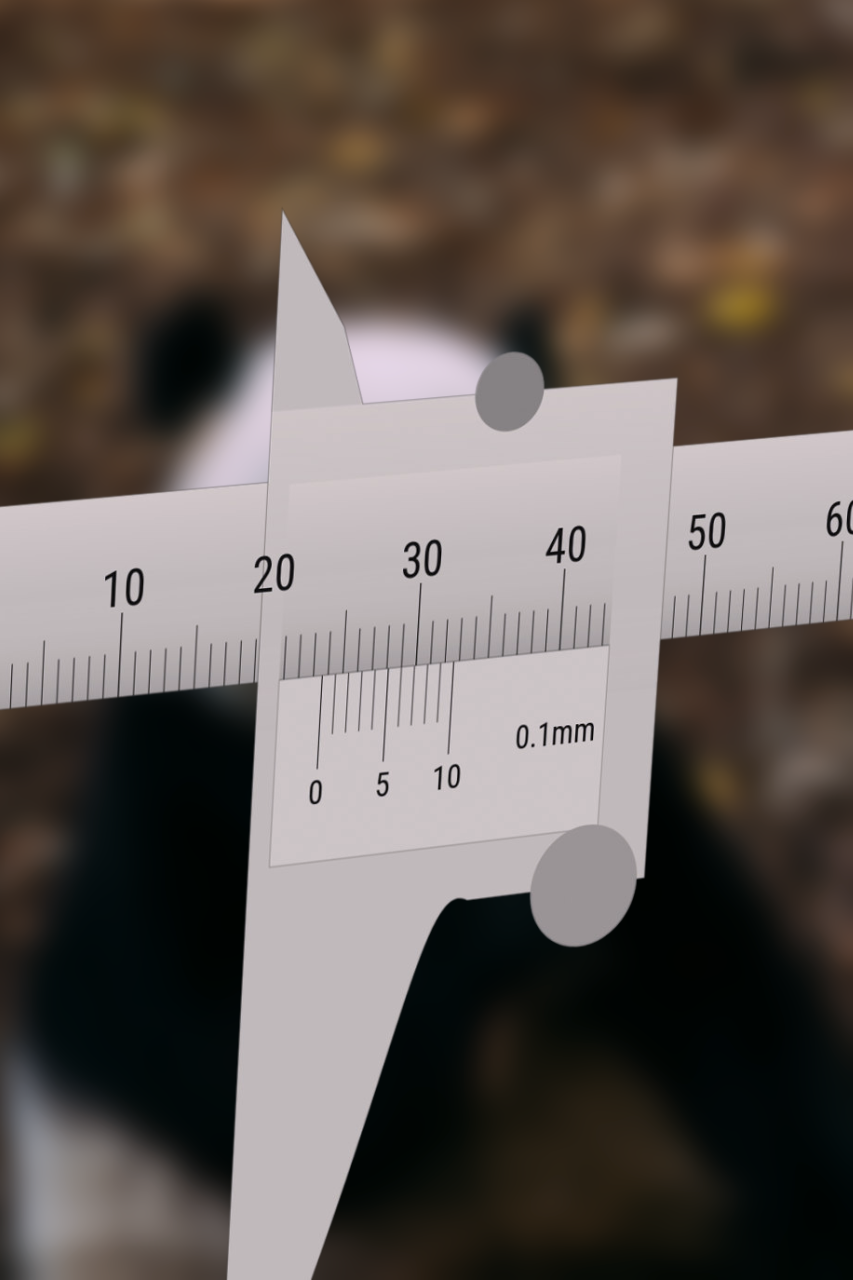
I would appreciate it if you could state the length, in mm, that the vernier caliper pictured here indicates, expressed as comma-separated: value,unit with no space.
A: 23.6,mm
